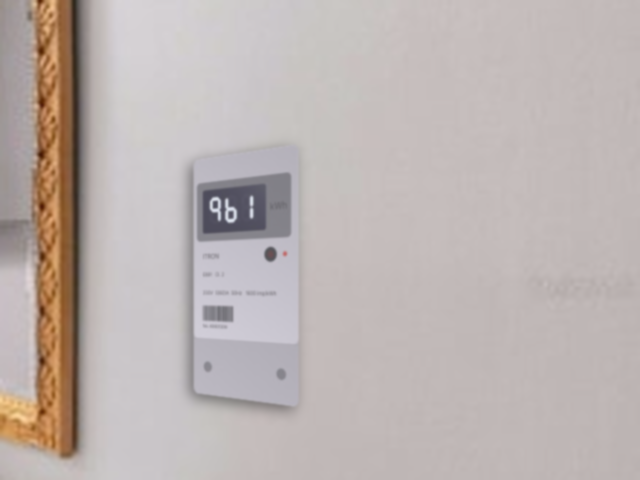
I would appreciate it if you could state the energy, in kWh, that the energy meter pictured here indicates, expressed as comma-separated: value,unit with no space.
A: 961,kWh
